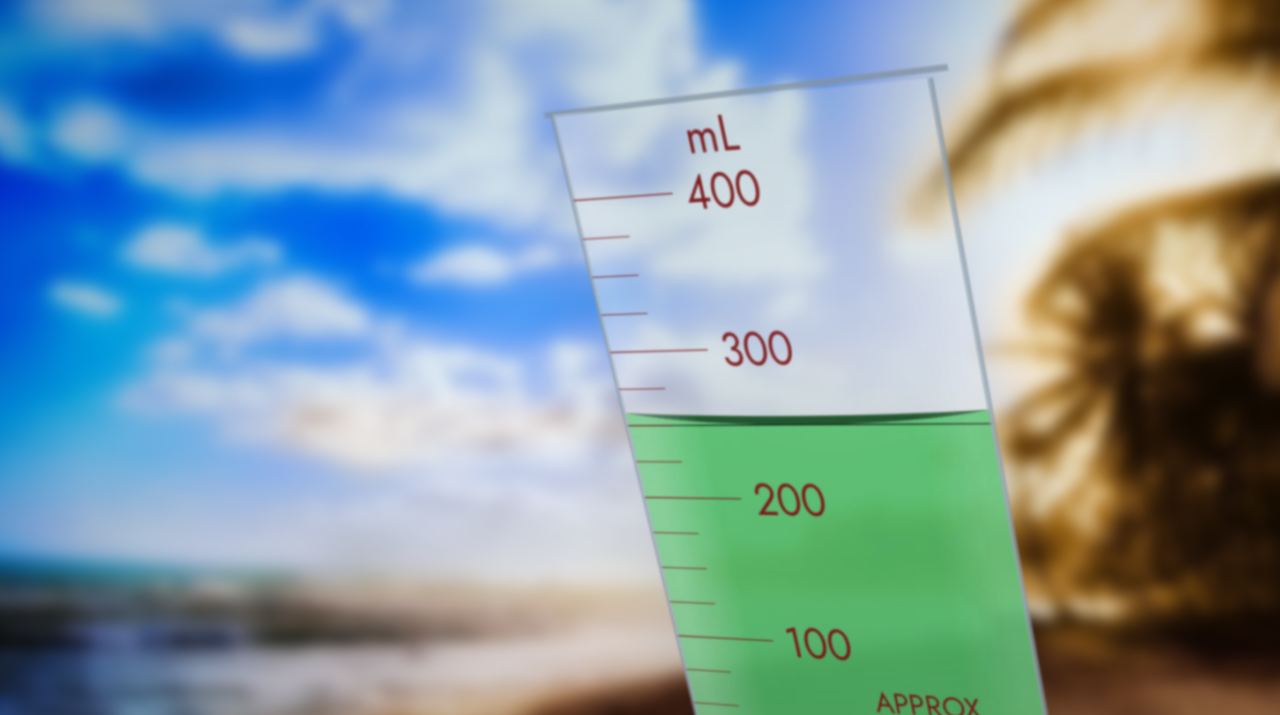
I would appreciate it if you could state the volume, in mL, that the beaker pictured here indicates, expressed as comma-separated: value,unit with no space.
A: 250,mL
